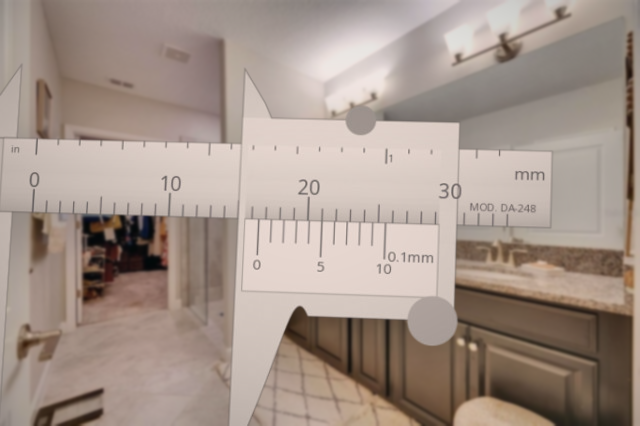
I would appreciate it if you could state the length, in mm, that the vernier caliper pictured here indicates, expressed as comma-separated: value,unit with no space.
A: 16.5,mm
